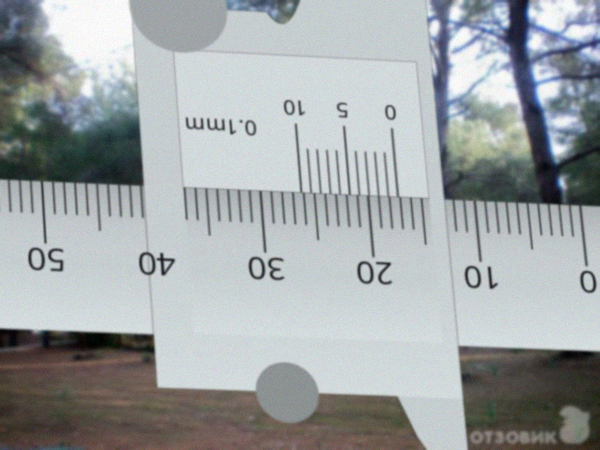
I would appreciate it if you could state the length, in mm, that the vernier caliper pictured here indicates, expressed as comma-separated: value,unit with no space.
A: 17.2,mm
